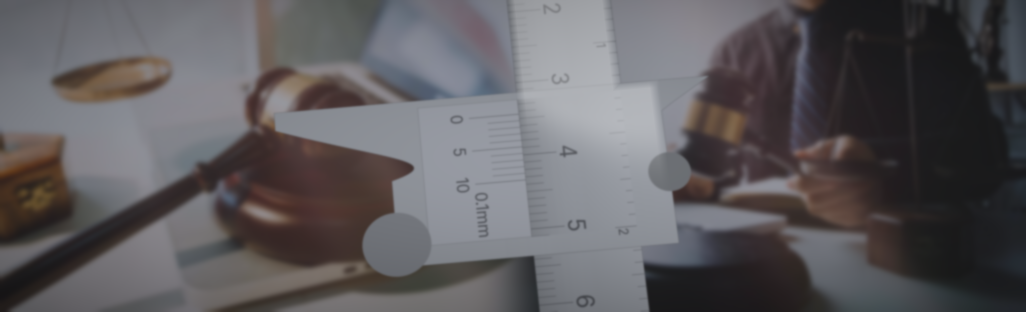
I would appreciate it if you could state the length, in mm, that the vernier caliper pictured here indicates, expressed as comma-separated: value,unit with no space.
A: 34.4,mm
